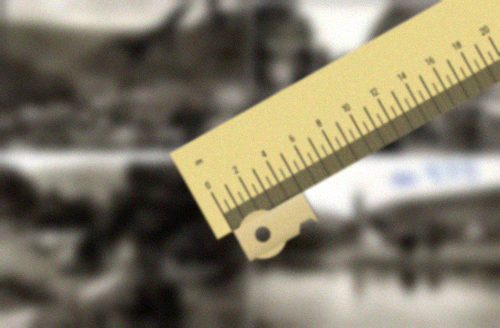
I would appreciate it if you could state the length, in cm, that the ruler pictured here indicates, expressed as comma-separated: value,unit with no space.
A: 5,cm
